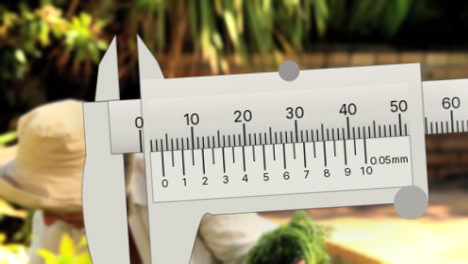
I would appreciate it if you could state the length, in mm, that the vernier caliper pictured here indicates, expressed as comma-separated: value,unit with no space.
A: 4.0,mm
